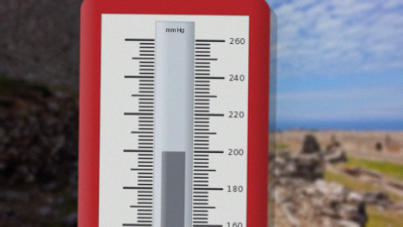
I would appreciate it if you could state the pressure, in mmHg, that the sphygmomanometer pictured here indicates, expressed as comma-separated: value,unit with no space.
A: 200,mmHg
